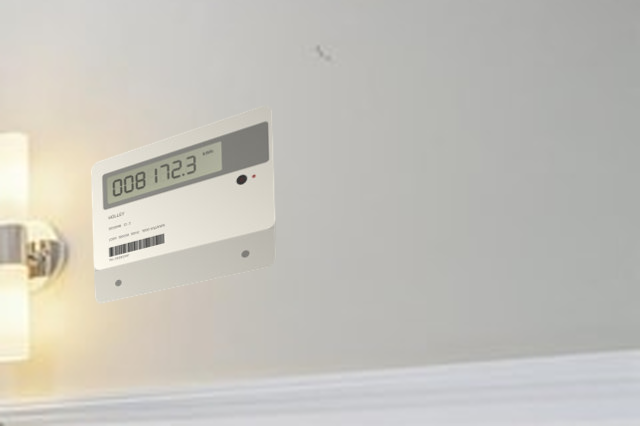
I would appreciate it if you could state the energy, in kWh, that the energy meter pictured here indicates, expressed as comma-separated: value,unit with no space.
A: 8172.3,kWh
